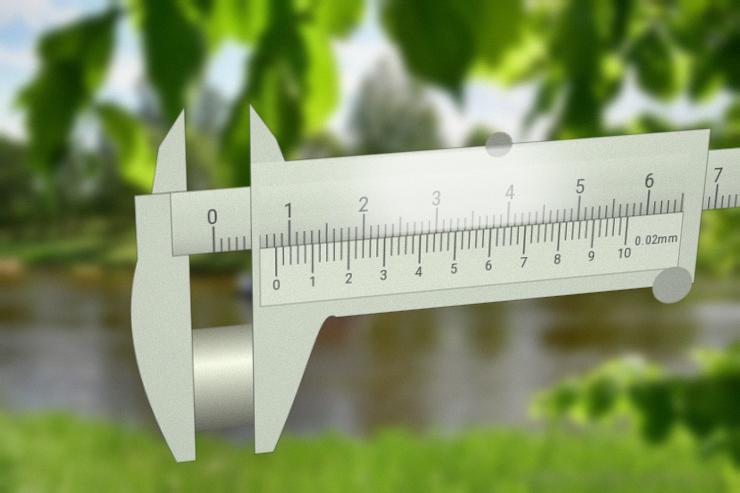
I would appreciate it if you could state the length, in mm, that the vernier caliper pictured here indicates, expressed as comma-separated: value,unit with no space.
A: 8.2,mm
